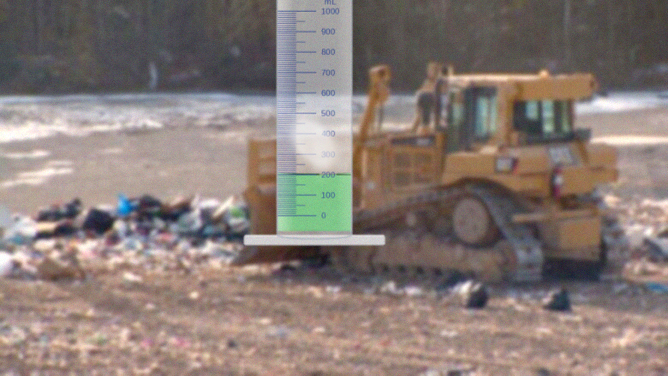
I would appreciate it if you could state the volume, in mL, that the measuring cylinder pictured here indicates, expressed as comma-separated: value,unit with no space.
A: 200,mL
